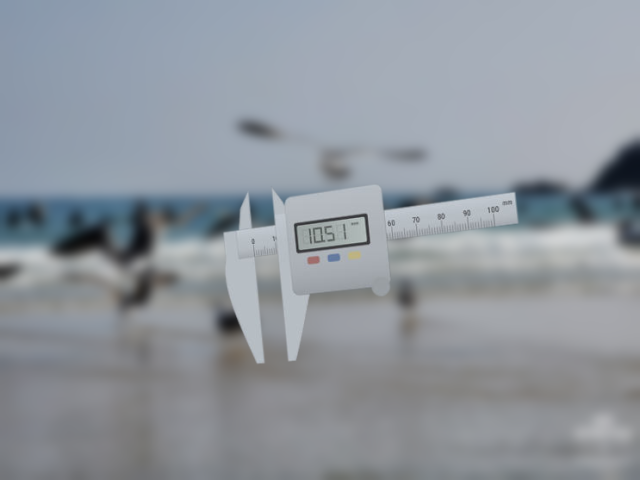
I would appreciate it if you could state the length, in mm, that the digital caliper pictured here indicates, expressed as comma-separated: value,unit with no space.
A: 10.51,mm
